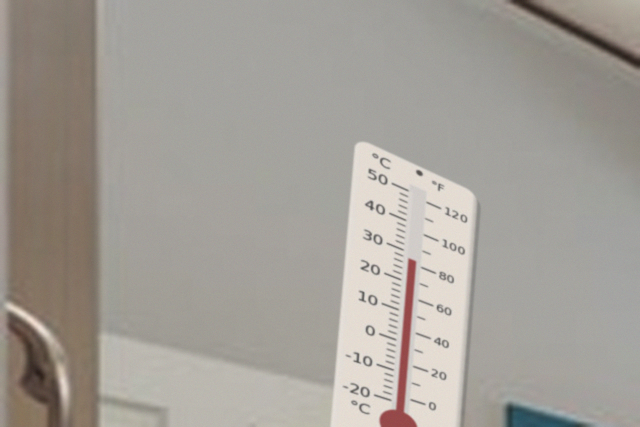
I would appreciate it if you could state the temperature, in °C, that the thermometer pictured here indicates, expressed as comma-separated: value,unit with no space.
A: 28,°C
